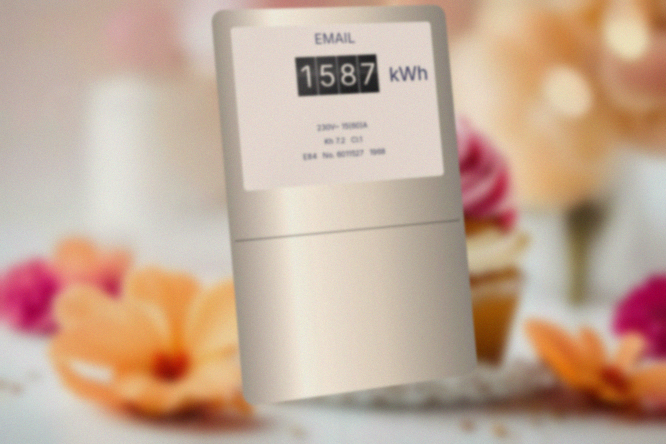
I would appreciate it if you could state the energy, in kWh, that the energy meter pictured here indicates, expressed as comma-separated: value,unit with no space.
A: 1587,kWh
